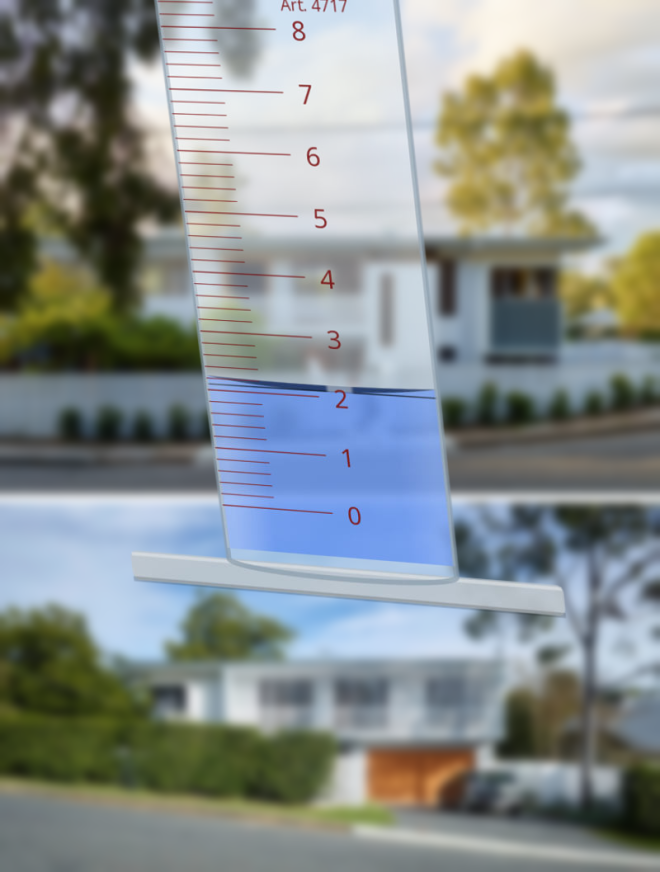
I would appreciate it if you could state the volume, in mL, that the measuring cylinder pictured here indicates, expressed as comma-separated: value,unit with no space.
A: 2.1,mL
